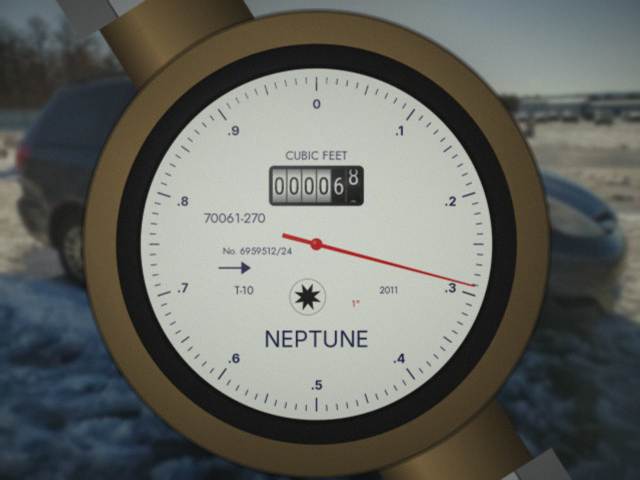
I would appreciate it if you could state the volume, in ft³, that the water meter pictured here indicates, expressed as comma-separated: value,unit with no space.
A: 68.29,ft³
